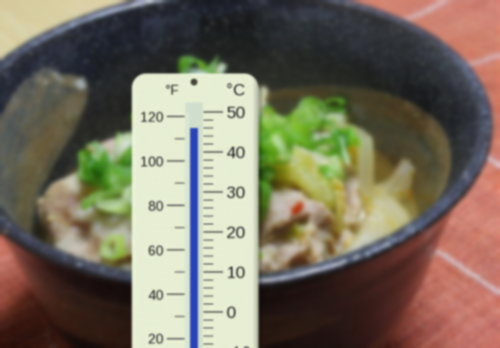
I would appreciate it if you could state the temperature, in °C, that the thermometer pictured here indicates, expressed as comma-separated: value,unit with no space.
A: 46,°C
